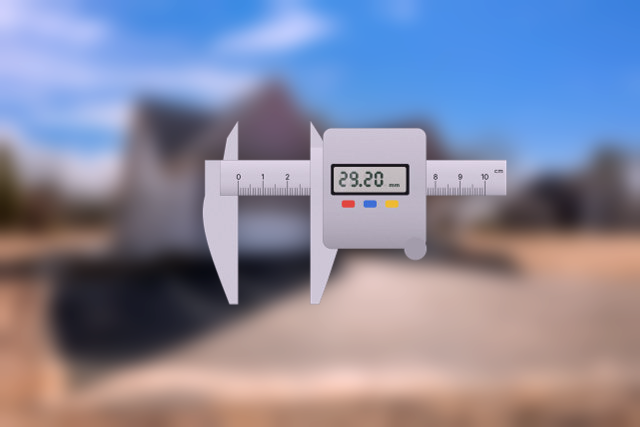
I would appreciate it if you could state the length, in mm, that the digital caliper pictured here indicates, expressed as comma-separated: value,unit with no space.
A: 29.20,mm
